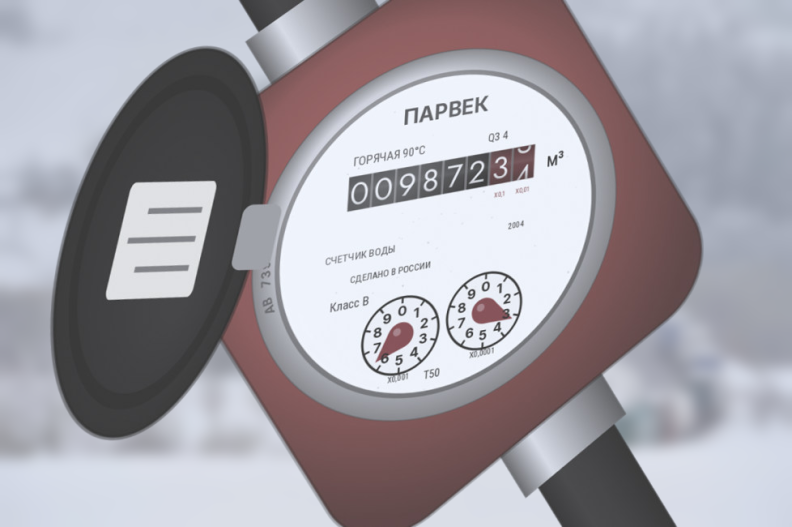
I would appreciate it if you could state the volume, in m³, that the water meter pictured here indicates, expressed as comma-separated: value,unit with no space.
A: 9872.3363,m³
